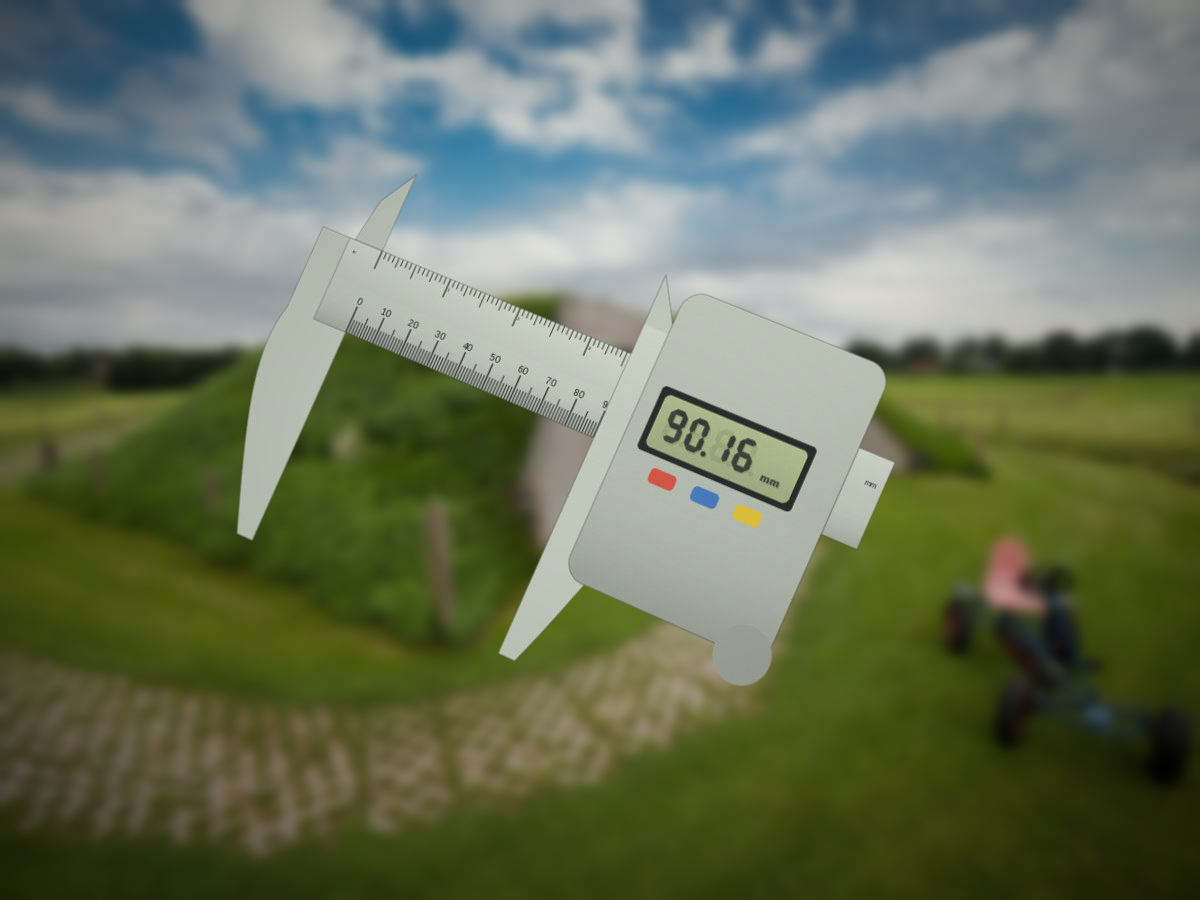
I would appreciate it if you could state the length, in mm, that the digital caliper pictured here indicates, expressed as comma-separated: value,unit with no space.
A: 90.16,mm
